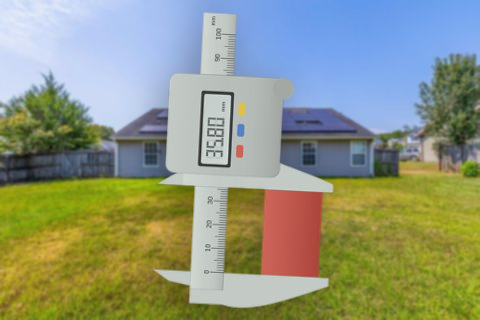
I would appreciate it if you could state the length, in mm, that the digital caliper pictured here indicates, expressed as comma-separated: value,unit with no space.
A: 35.80,mm
